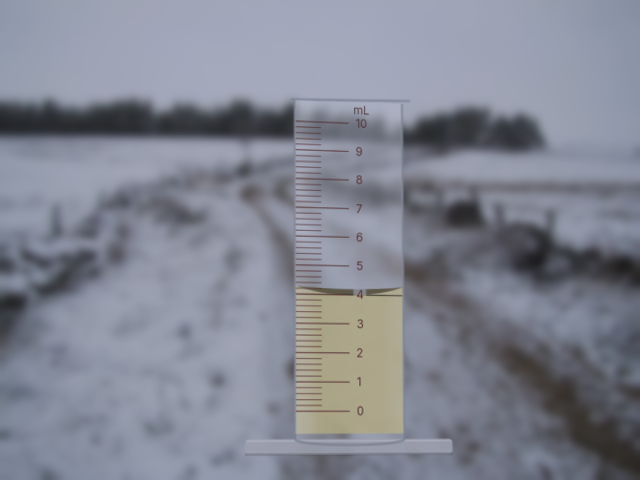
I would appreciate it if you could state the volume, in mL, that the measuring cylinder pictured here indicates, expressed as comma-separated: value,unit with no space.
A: 4,mL
